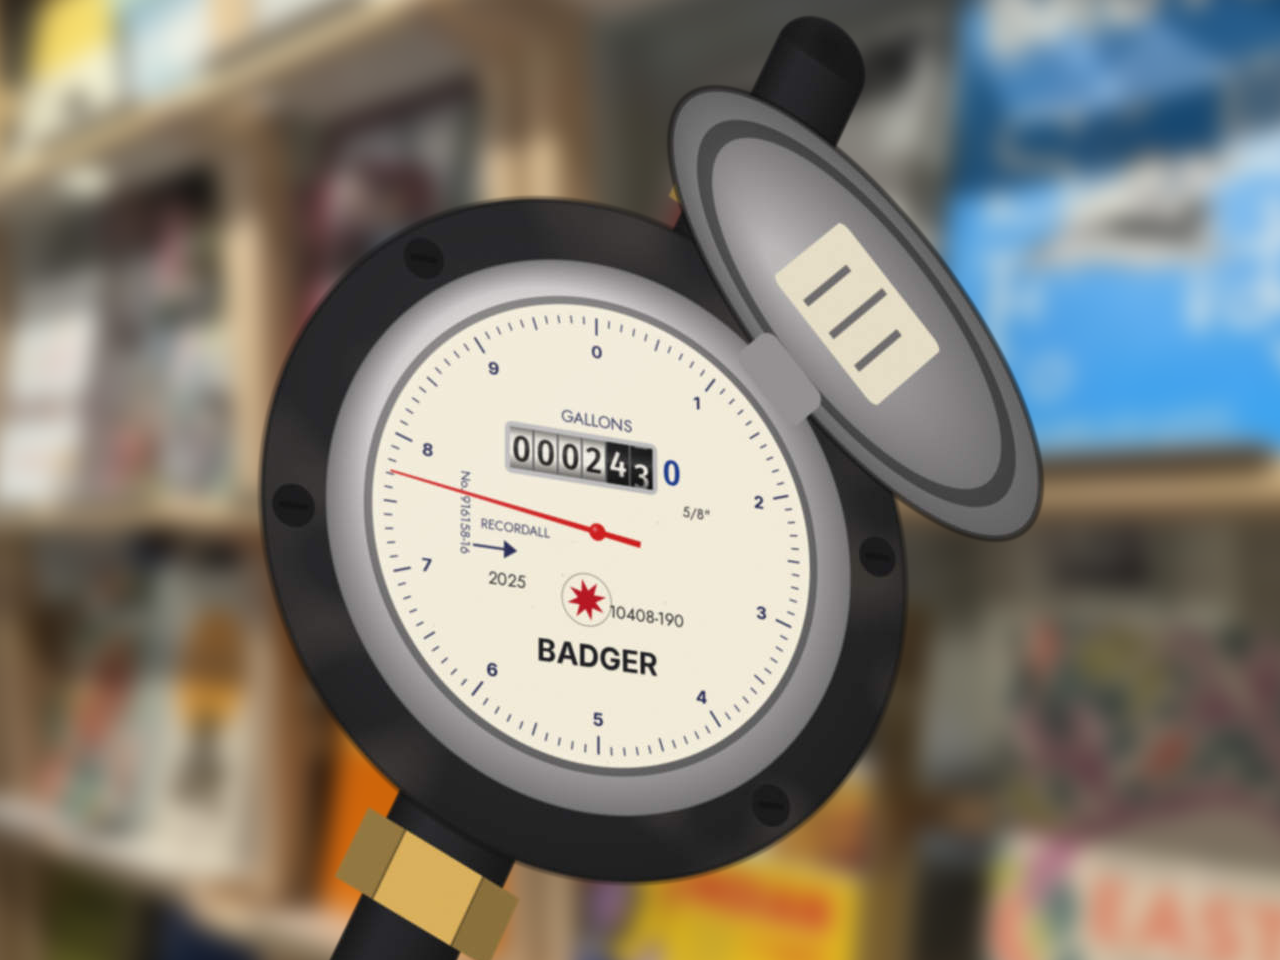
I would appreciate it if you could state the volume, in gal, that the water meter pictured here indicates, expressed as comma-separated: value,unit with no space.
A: 2427.7,gal
